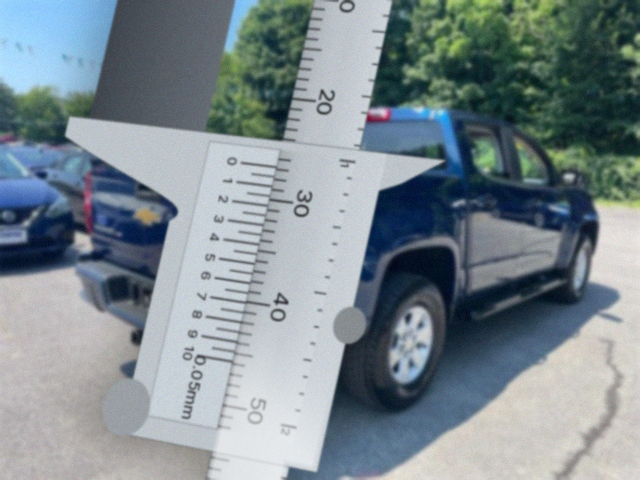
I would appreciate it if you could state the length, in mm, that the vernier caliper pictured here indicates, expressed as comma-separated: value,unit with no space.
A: 26.8,mm
